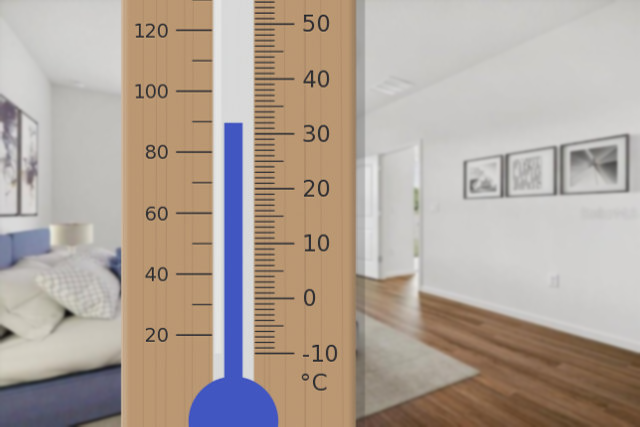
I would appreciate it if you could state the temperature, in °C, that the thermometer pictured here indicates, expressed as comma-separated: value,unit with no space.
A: 32,°C
